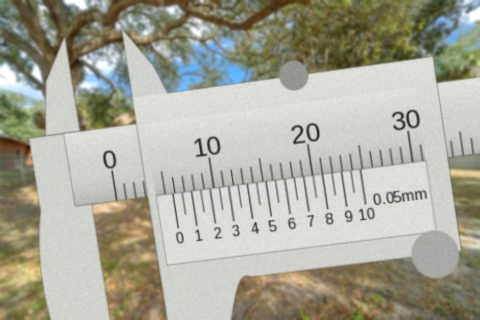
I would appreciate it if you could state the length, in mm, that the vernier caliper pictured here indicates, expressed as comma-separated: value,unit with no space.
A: 5.8,mm
